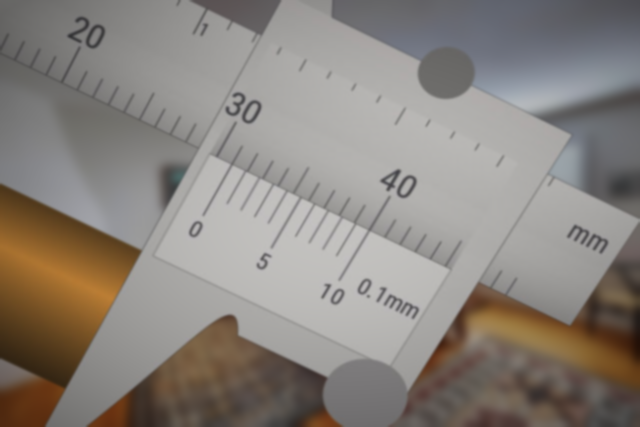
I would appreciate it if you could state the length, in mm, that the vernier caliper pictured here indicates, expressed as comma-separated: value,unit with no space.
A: 31.0,mm
